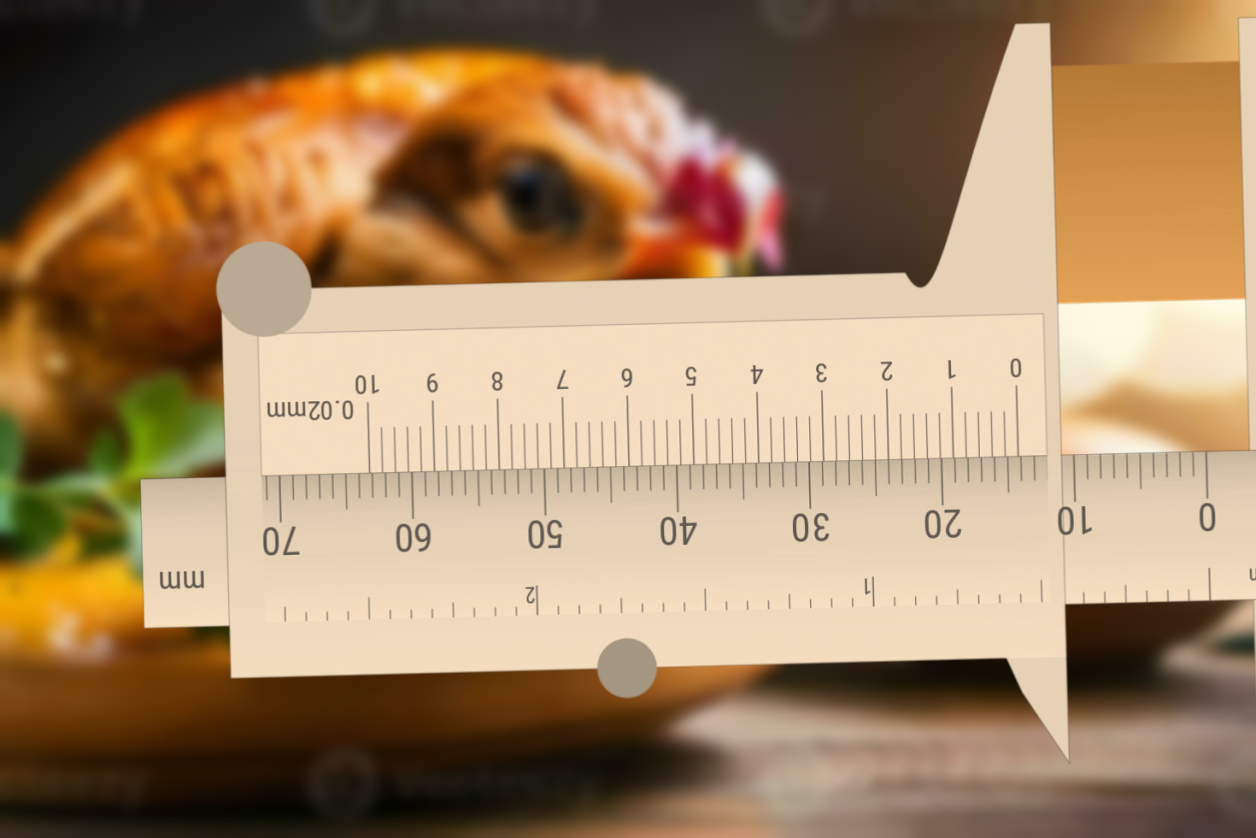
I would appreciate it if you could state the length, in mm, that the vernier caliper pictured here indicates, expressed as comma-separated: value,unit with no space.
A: 14.2,mm
